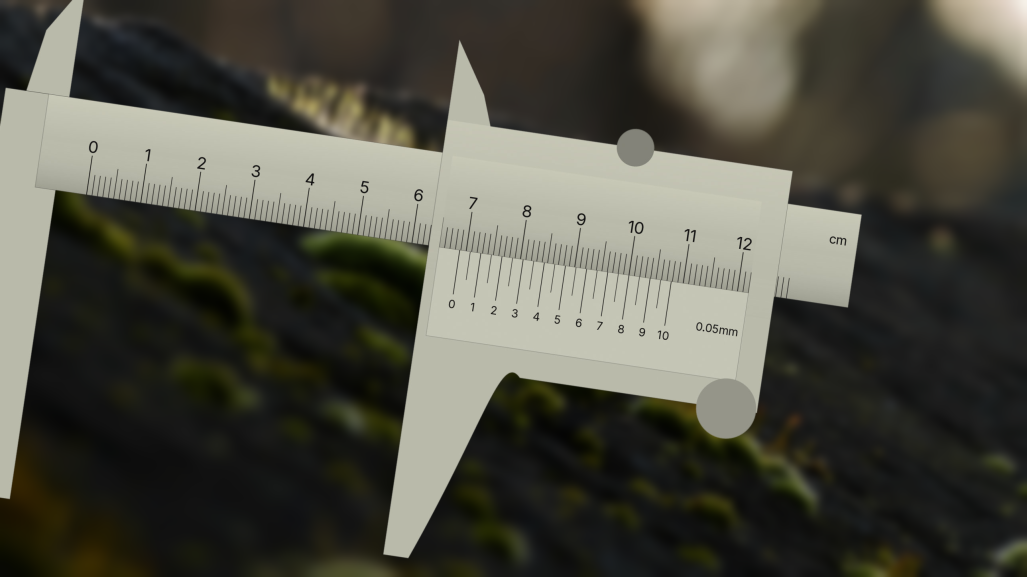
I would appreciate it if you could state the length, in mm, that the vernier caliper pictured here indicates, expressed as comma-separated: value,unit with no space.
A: 68.8,mm
